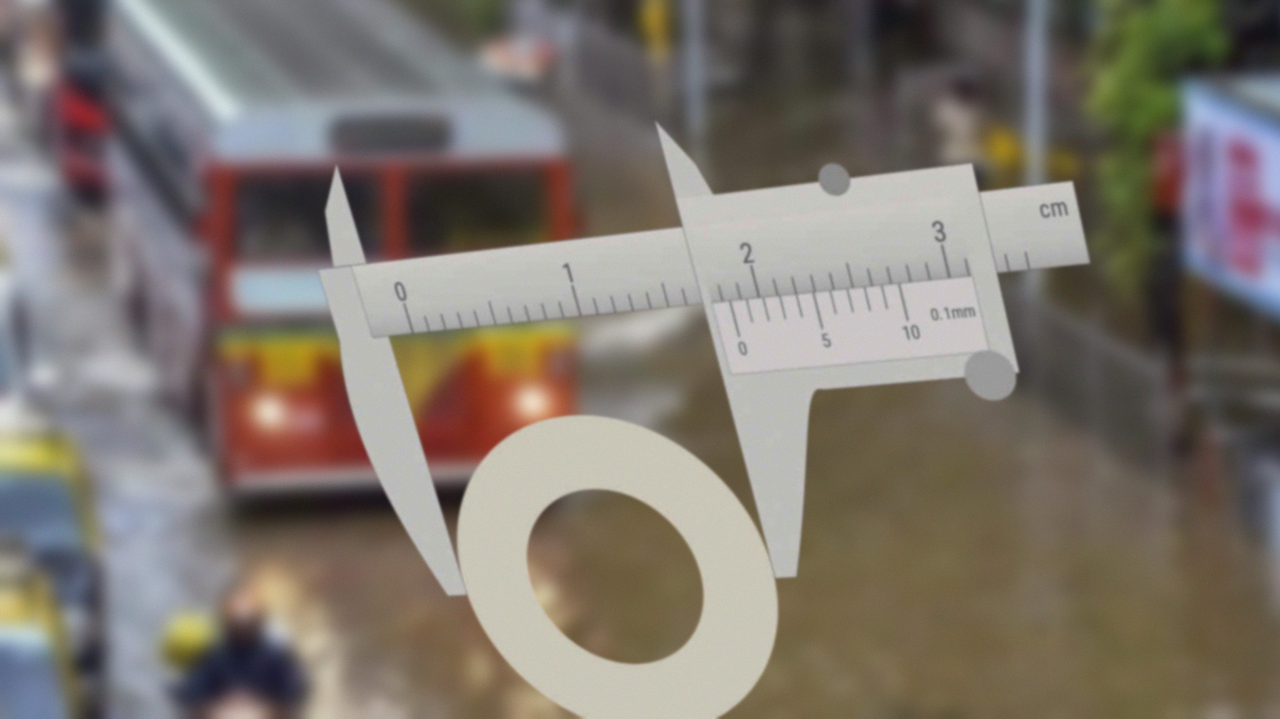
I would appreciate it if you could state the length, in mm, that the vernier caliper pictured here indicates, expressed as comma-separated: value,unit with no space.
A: 18.4,mm
